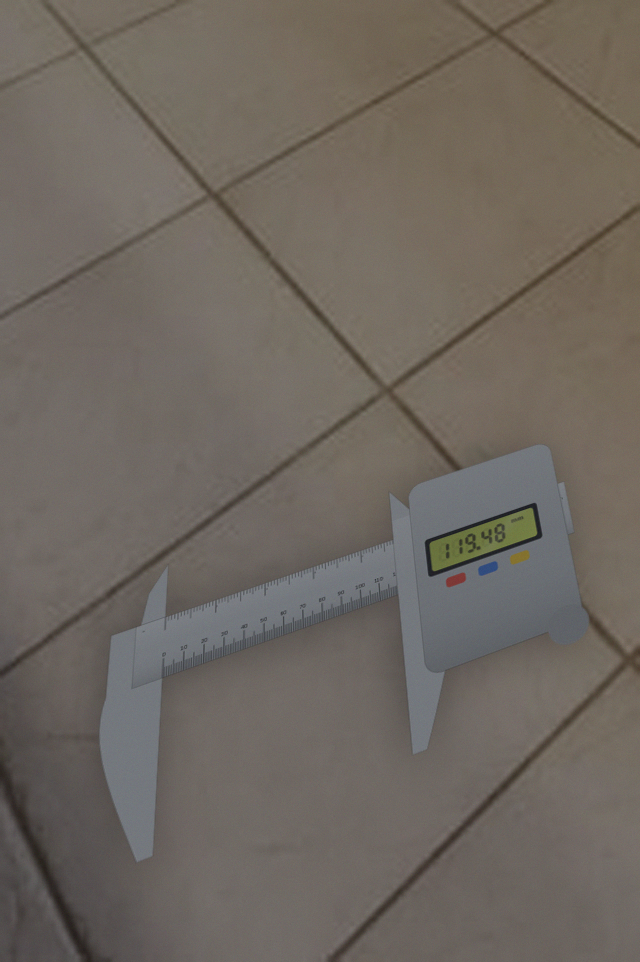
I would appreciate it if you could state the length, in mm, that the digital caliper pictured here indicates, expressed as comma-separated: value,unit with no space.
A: 119.48,mm
